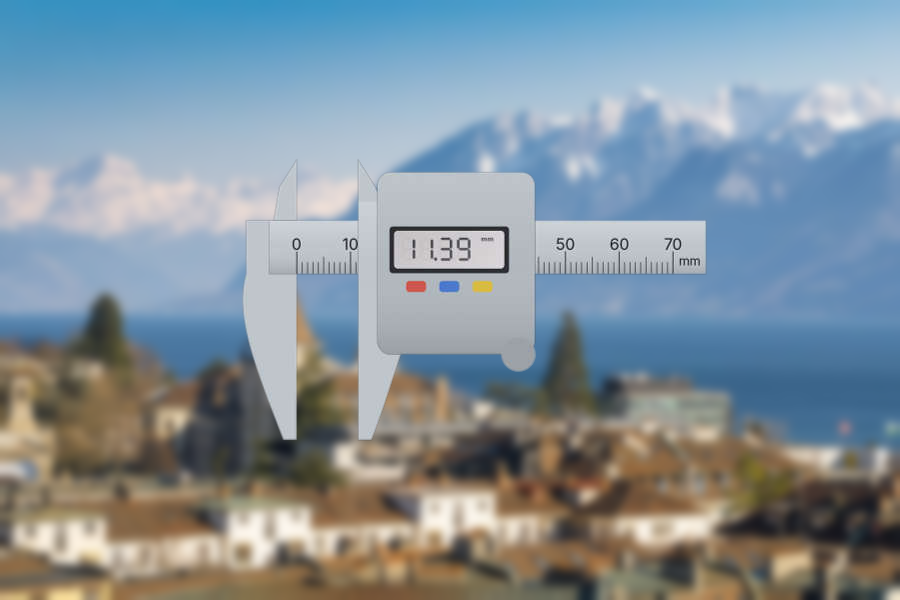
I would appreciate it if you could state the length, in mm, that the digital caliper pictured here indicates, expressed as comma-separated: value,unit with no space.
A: 11.39,mm
